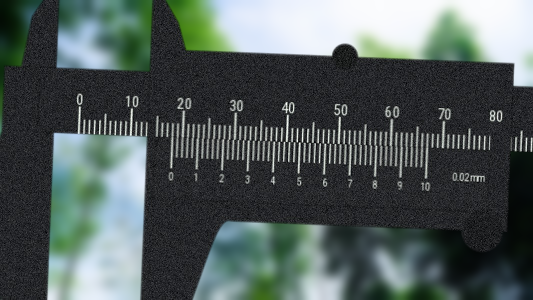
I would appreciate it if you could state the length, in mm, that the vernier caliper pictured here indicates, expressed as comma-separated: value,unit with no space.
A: 18.0,mm
